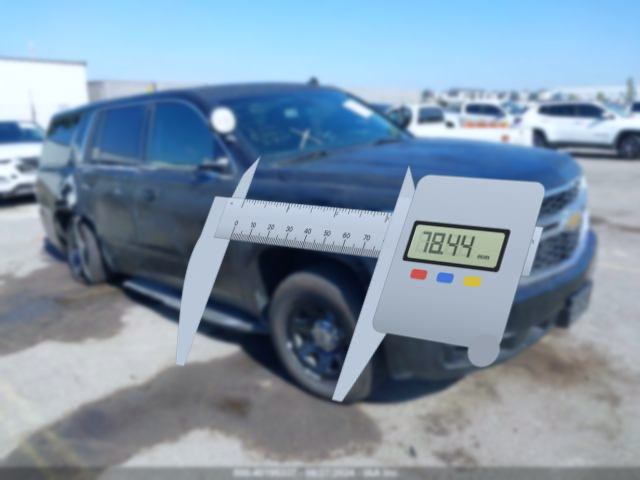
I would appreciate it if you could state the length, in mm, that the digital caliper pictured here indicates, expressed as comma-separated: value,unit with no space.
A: 78.44,mm
